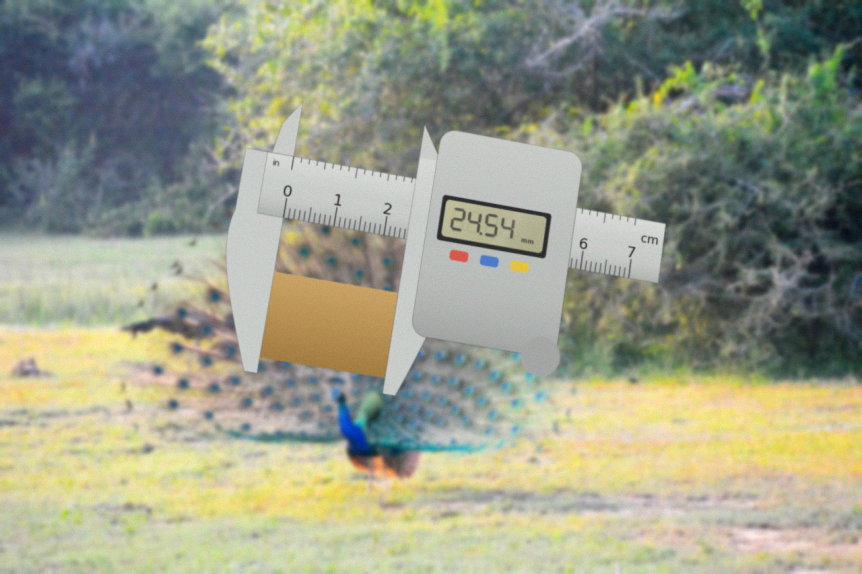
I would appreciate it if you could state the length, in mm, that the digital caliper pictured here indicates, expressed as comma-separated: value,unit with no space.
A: 24.54,mm
